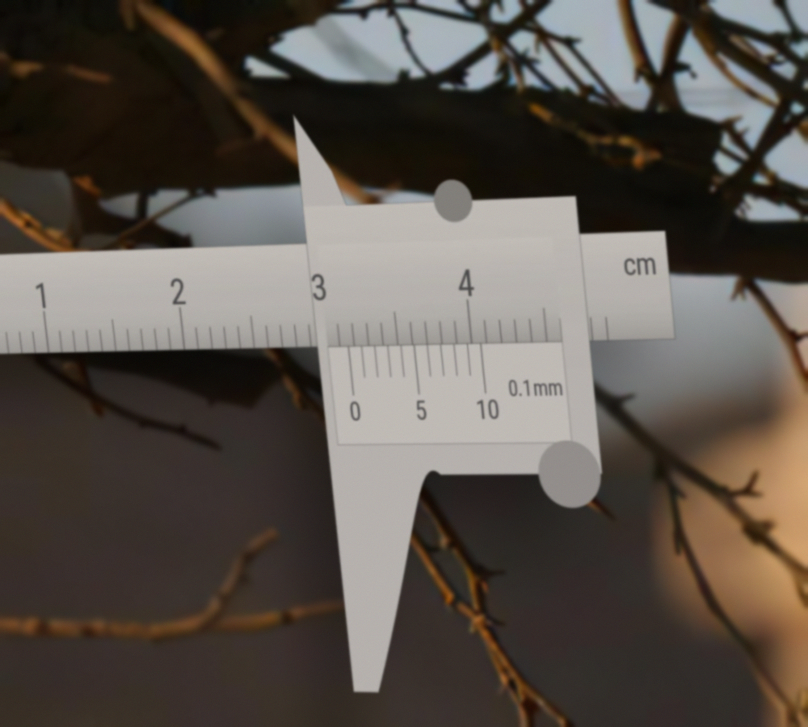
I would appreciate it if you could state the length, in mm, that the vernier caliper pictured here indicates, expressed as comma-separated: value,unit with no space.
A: 31.6,mm
